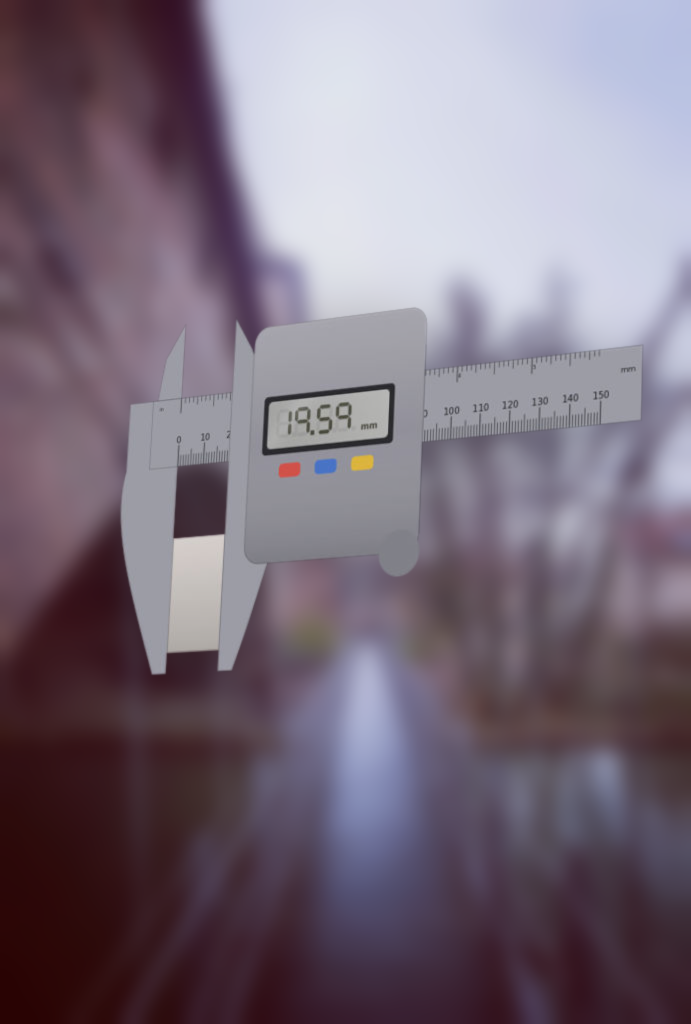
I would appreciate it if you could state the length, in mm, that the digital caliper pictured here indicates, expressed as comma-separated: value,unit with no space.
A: 19.59,mm
